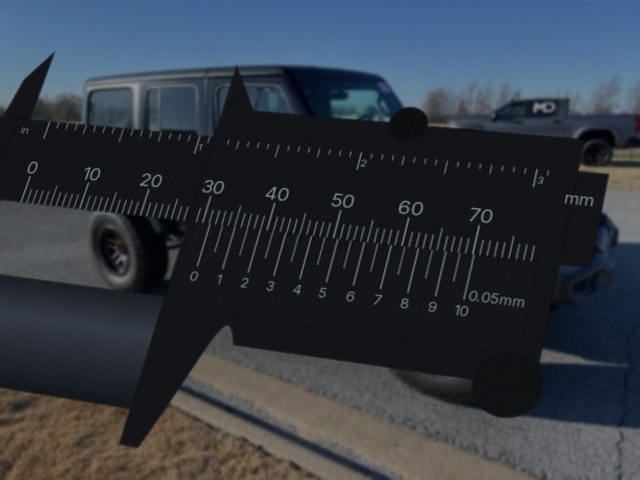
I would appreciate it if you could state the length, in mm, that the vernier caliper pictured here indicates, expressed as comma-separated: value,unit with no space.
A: 31.2,mm
